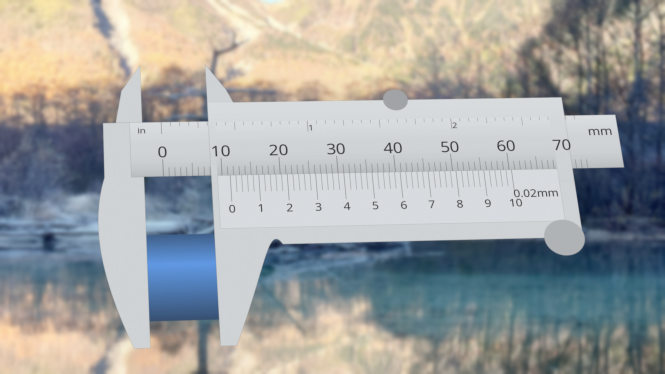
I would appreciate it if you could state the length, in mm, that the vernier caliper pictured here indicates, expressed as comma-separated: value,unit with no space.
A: 11.4,mm
